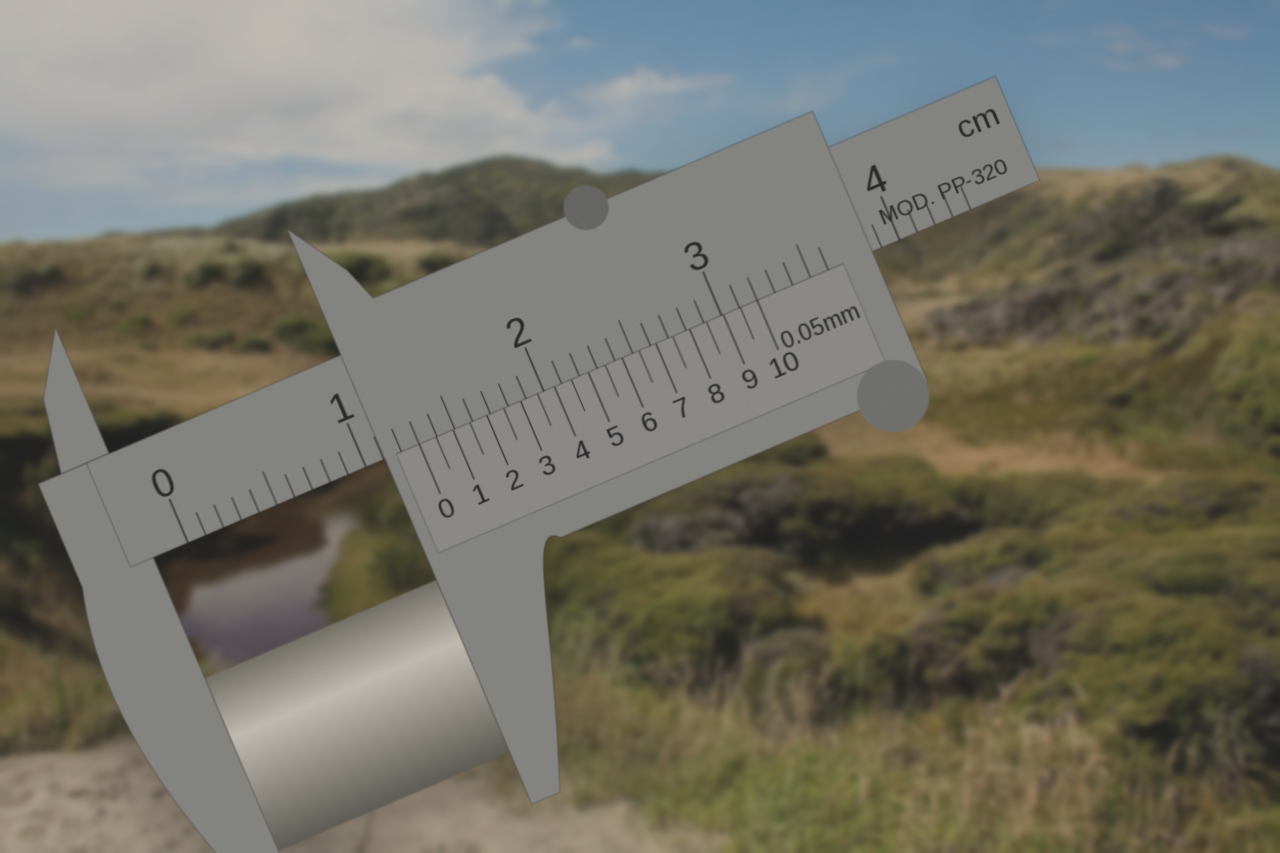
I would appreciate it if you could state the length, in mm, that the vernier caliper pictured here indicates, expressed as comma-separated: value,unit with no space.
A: 13.0,mm
